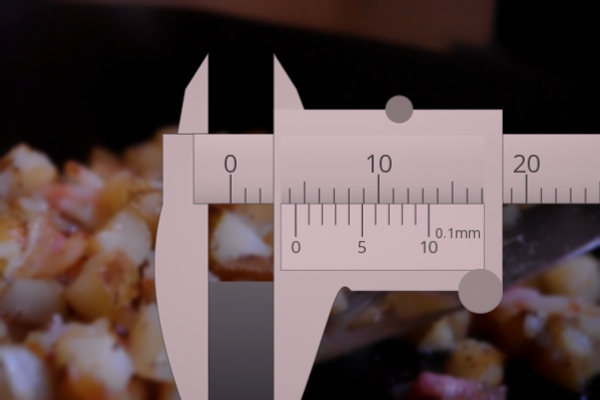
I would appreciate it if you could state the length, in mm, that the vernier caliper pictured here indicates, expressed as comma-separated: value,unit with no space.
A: 4.4,mm
